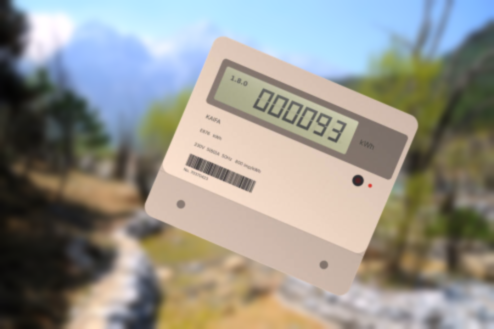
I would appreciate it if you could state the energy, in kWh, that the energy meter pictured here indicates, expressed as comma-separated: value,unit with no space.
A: 93,kWh
